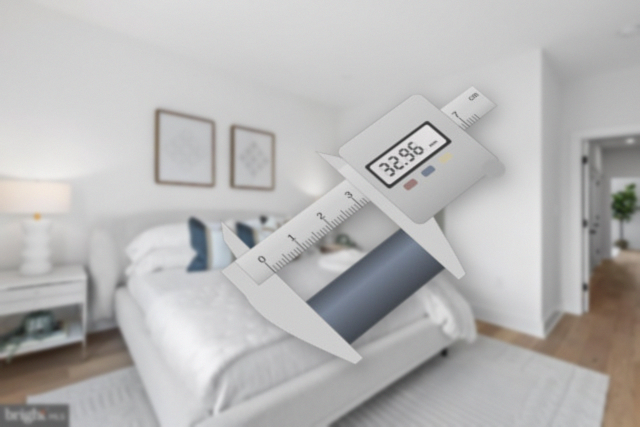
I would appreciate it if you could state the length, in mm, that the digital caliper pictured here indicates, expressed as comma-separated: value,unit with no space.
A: 32.96,mm
